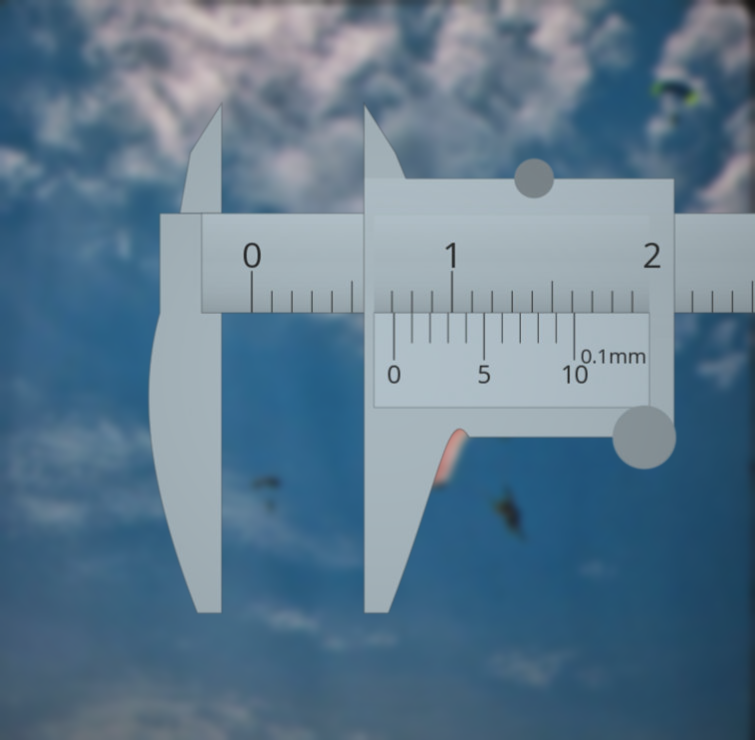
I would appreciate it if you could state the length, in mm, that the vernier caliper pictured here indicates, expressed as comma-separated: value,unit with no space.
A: 7.1,mm
